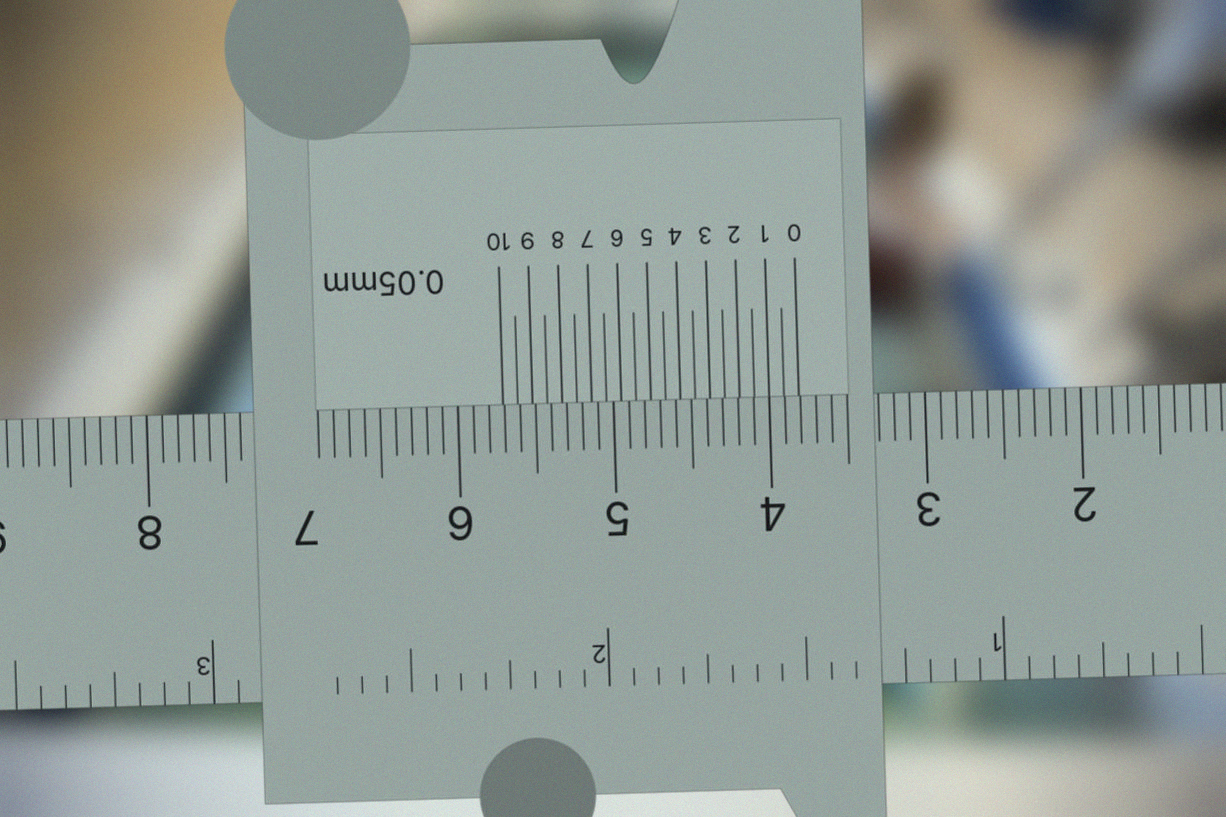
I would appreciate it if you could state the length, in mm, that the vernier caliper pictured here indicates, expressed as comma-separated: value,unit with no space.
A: 38.1,mm
